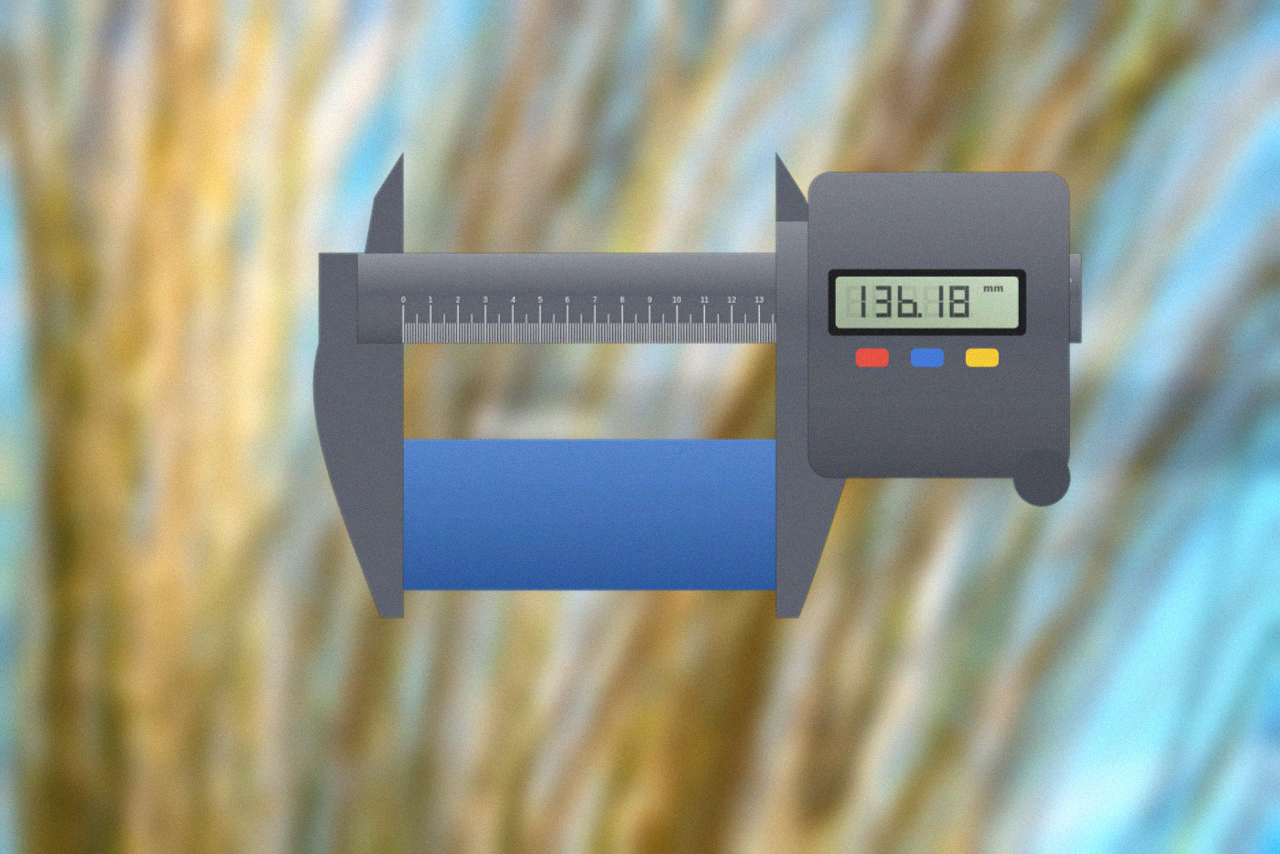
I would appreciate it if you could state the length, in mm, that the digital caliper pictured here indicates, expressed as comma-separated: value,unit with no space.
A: 136.18,mm
